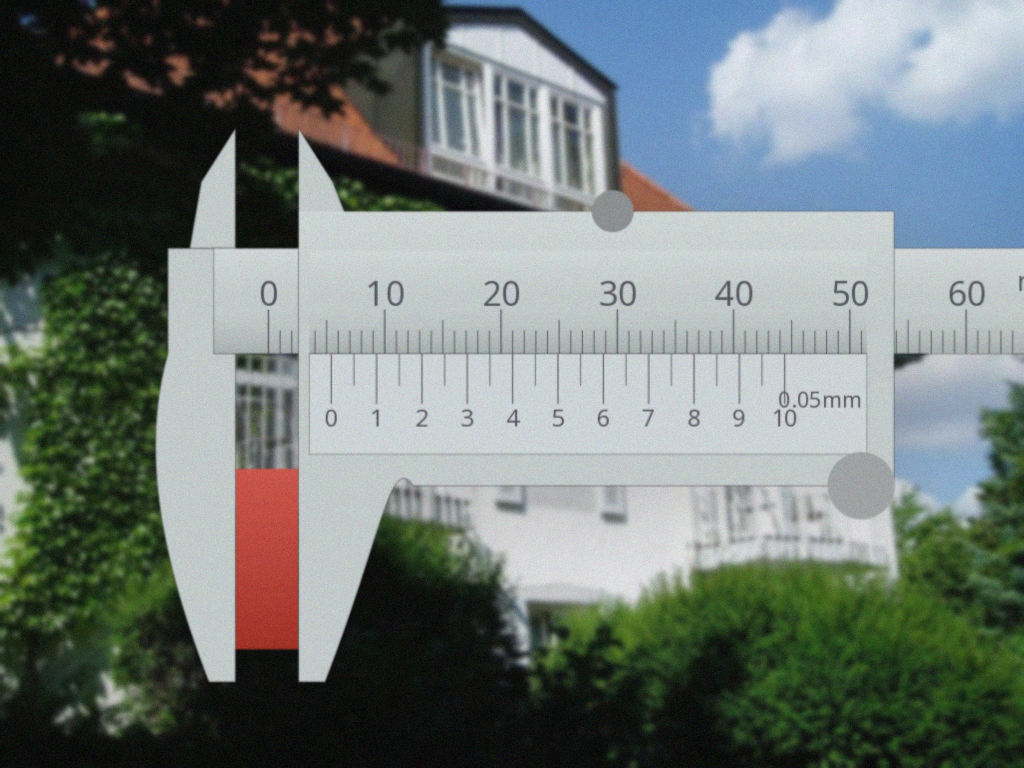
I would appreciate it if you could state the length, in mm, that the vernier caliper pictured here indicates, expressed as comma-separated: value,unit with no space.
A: 5.4,mm
